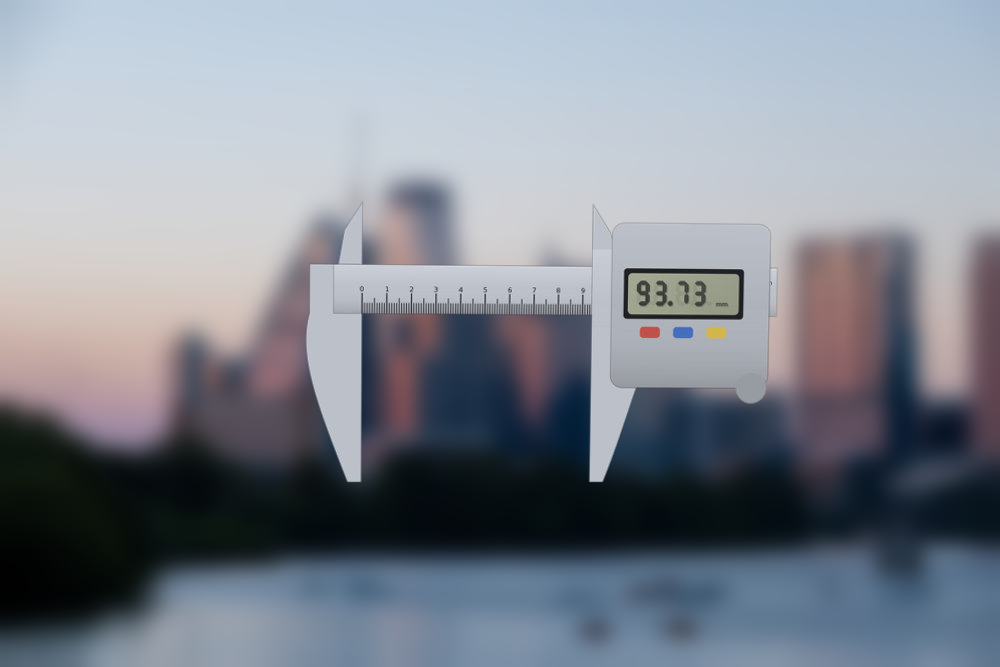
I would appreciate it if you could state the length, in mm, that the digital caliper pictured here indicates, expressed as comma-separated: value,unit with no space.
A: 93.73,mm
